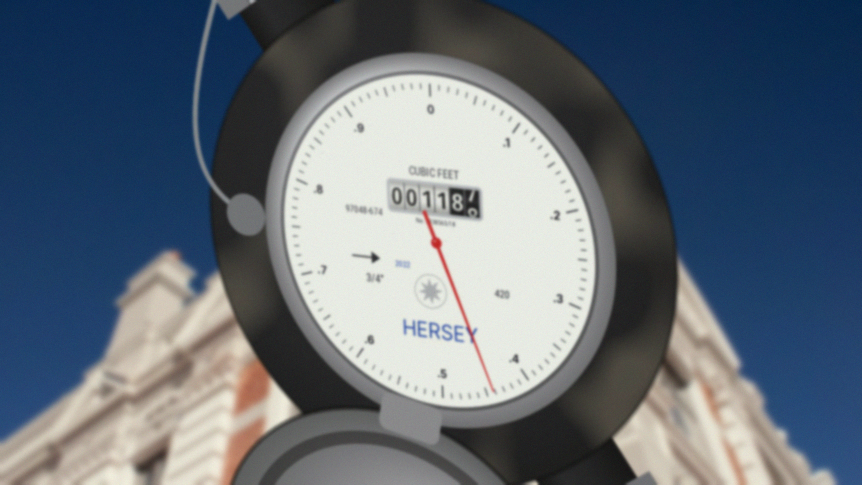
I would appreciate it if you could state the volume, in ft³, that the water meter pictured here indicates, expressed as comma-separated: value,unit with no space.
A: 1187.44,ft³
